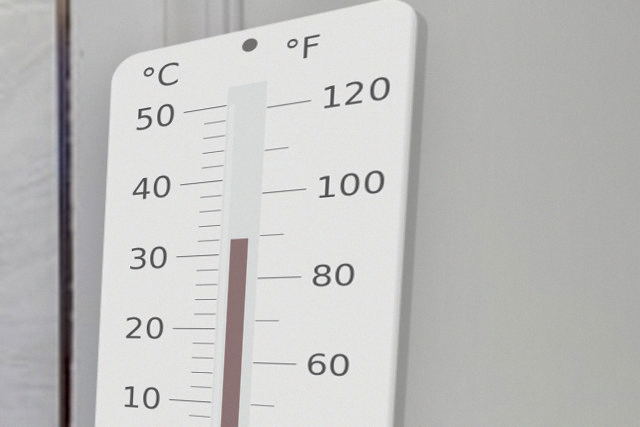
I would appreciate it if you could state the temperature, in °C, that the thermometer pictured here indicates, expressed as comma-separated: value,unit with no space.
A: 32,°C
